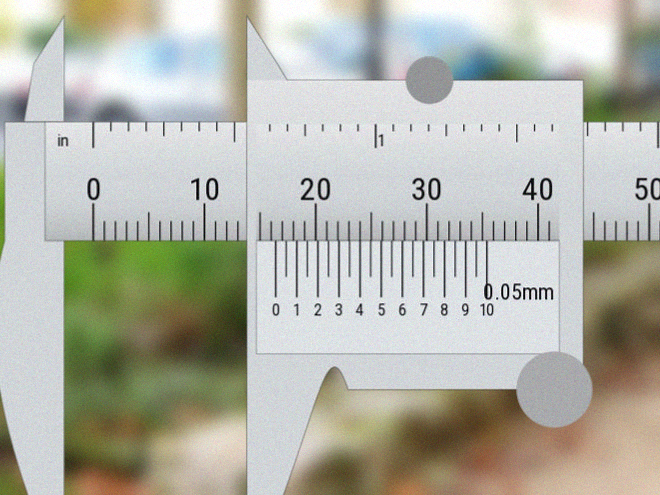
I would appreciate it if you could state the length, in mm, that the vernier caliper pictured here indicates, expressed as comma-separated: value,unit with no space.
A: 16.4,mm
